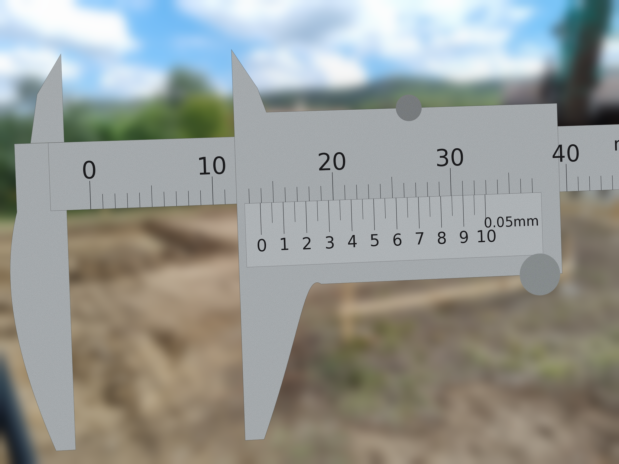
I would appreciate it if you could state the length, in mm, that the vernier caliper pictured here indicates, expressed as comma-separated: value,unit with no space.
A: 13.9,mm
